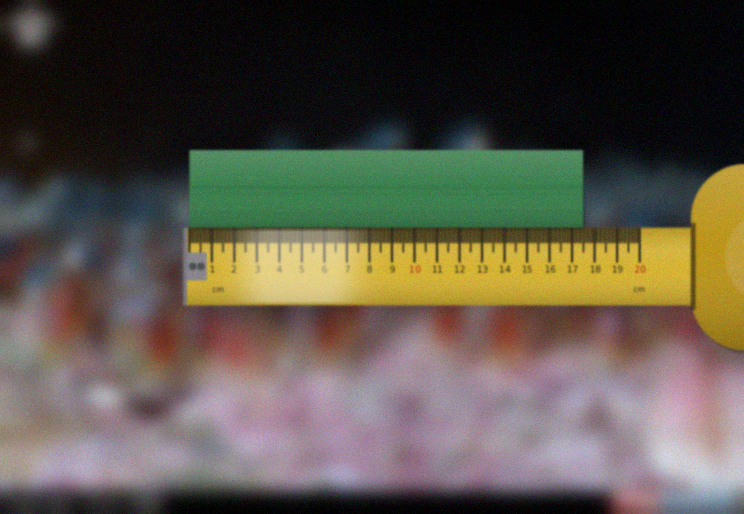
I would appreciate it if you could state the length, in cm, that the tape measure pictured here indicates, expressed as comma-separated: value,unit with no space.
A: 17.5,cm
